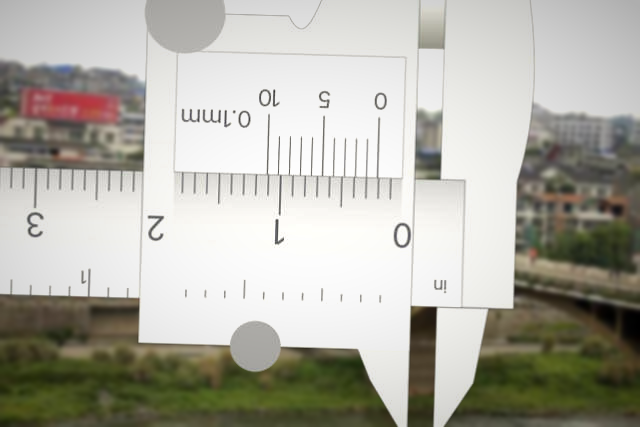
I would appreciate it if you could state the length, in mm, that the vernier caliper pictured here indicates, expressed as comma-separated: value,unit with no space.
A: 2.1,mm
